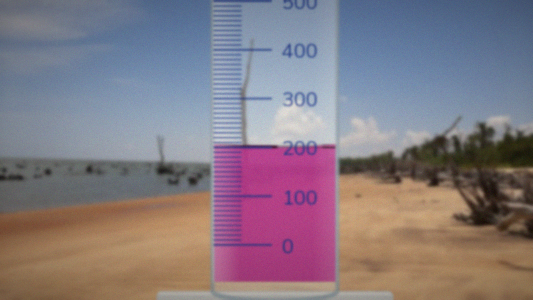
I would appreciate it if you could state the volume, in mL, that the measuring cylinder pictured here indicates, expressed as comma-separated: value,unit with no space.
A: 200,mL
